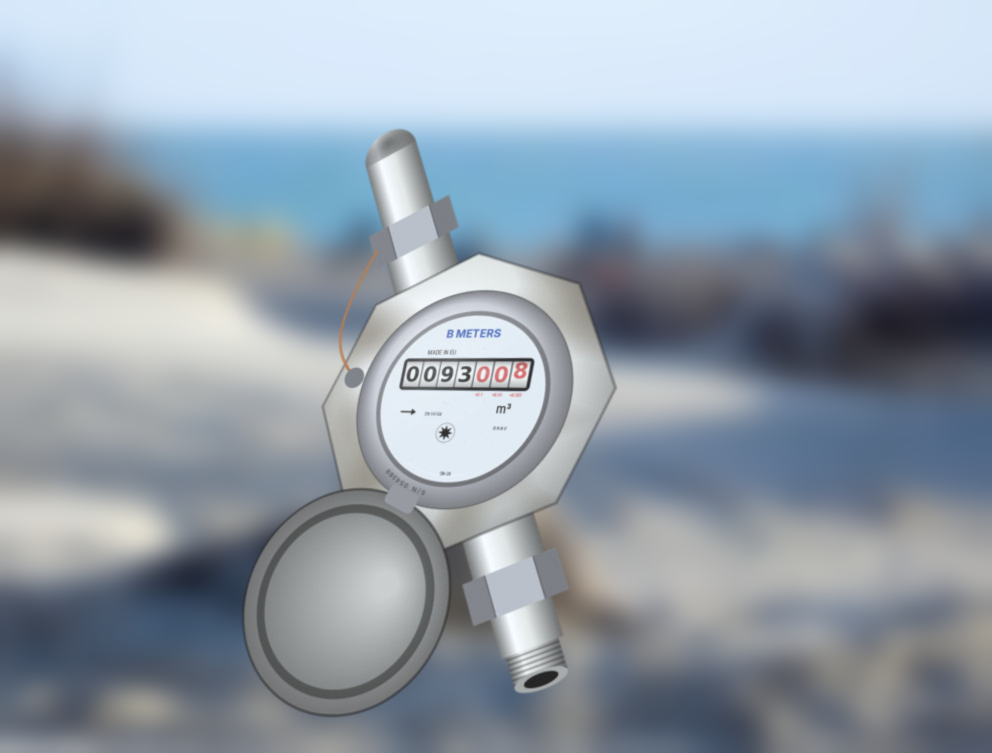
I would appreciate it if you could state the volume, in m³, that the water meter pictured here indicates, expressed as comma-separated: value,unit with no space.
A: 93.008,m³
